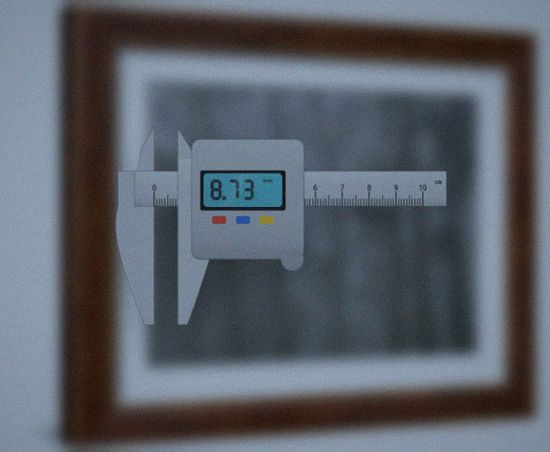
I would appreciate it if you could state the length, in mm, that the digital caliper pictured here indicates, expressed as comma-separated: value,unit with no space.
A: 8.73,mm
